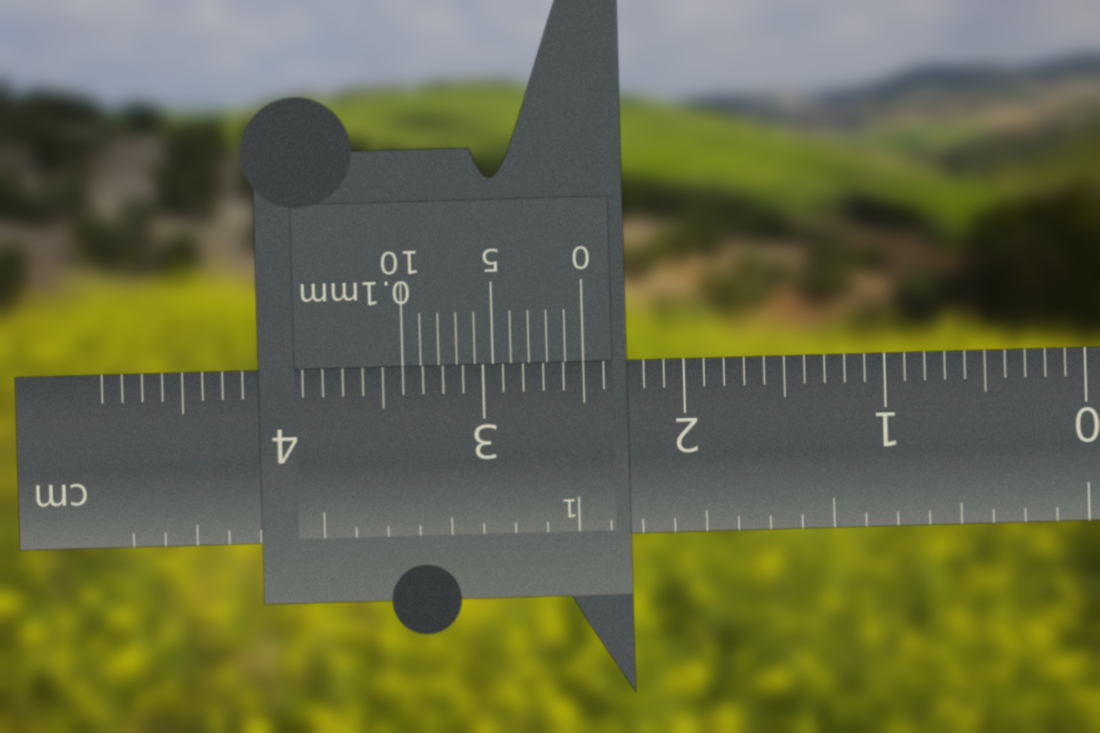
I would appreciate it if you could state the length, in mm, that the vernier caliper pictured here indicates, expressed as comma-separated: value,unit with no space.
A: 25.0,mm
